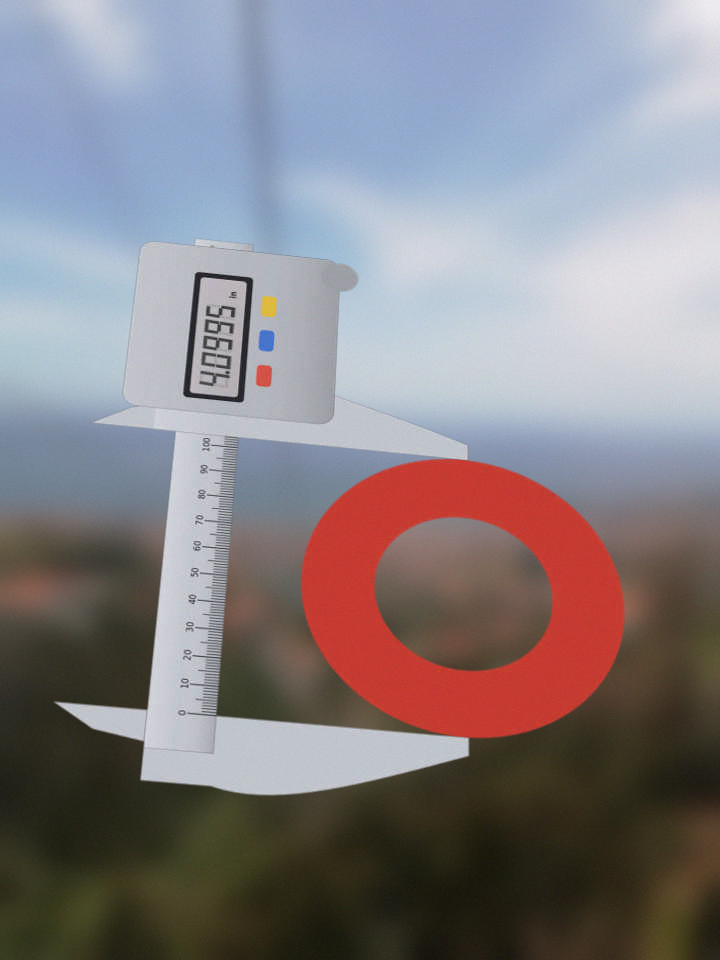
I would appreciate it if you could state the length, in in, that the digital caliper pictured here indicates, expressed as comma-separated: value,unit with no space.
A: 4.0995,in
